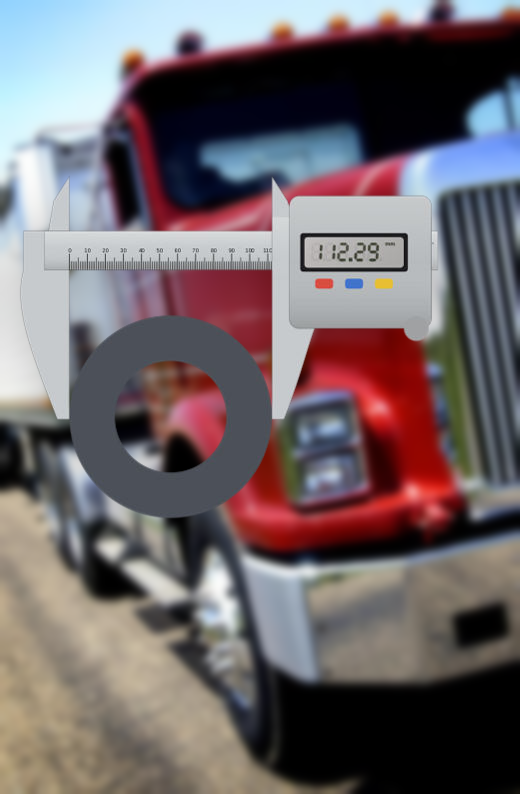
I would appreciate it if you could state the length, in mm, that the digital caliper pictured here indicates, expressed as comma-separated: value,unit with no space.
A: 112.29,mm
